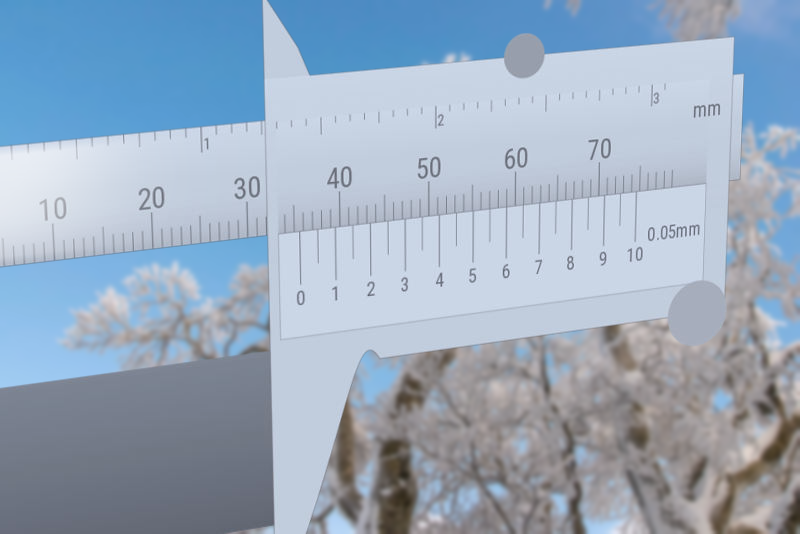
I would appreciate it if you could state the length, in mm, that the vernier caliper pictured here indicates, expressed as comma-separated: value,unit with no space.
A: 35.6,mm
